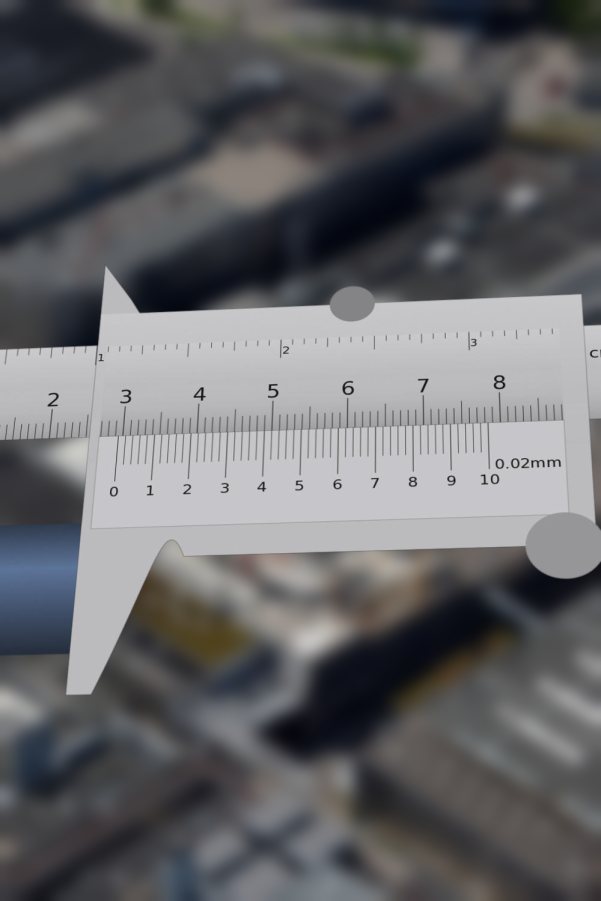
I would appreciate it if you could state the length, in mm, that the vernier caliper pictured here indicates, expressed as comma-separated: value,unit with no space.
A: 29.4,mm
